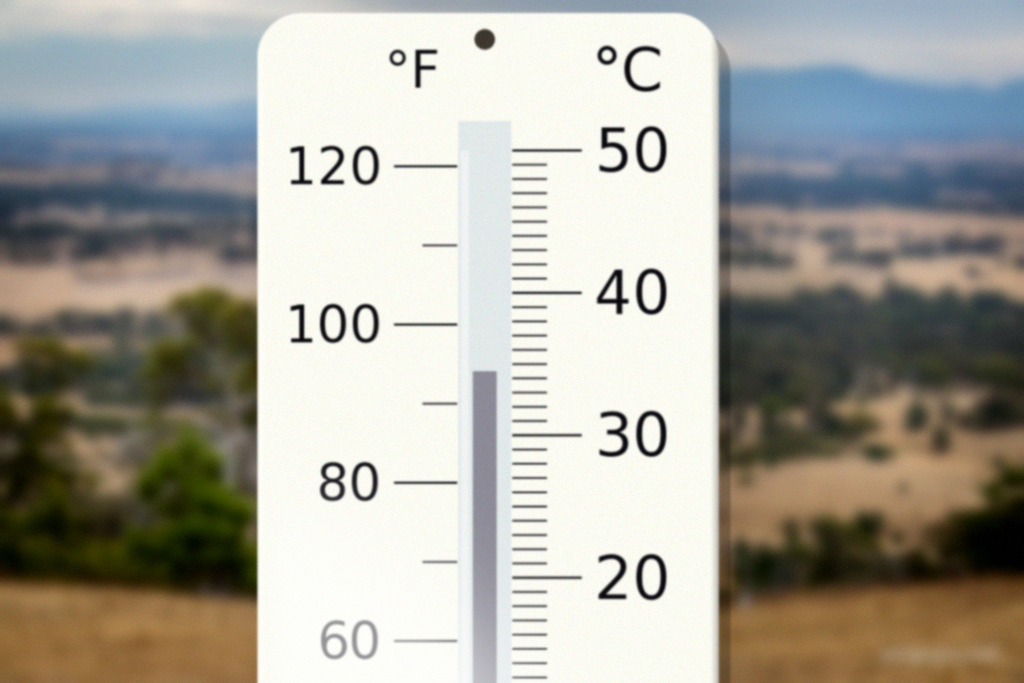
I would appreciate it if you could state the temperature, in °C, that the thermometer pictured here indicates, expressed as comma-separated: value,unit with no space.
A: 34.5,°C
